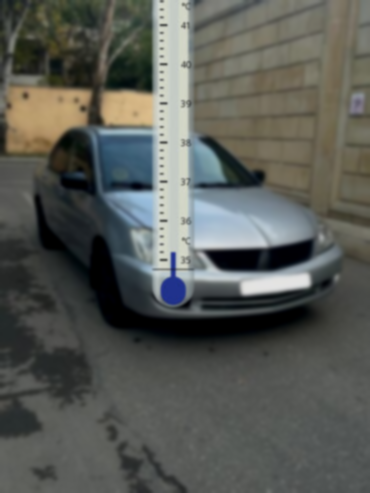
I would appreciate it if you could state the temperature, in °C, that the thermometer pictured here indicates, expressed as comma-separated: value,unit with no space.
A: 35.2,°C
